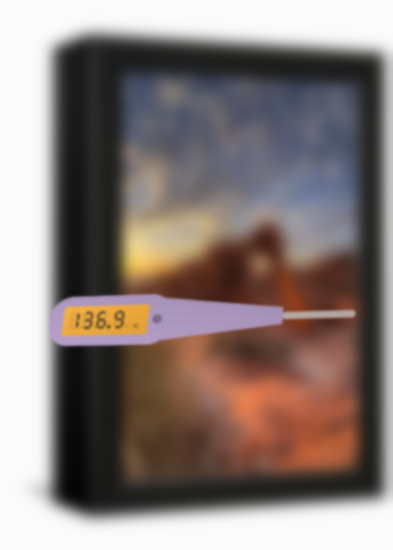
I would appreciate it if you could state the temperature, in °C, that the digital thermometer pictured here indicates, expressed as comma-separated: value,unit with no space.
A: 136.9,°C
